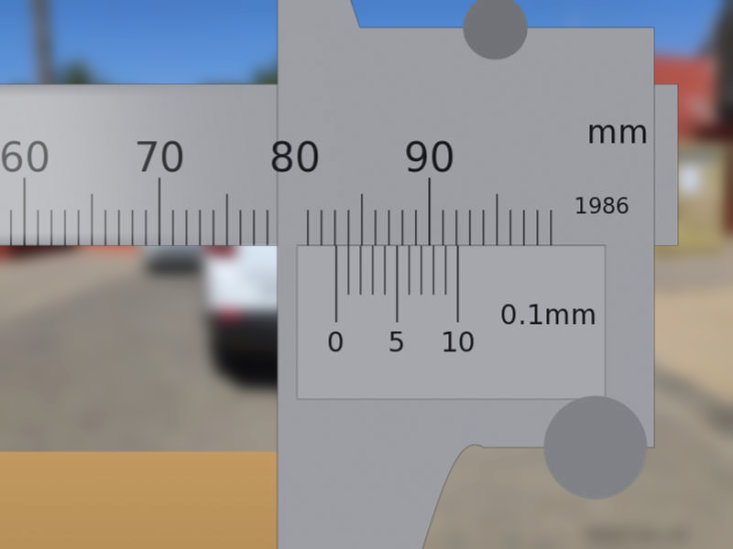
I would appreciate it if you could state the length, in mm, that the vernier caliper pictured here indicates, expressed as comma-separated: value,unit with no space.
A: 83.1,mm
